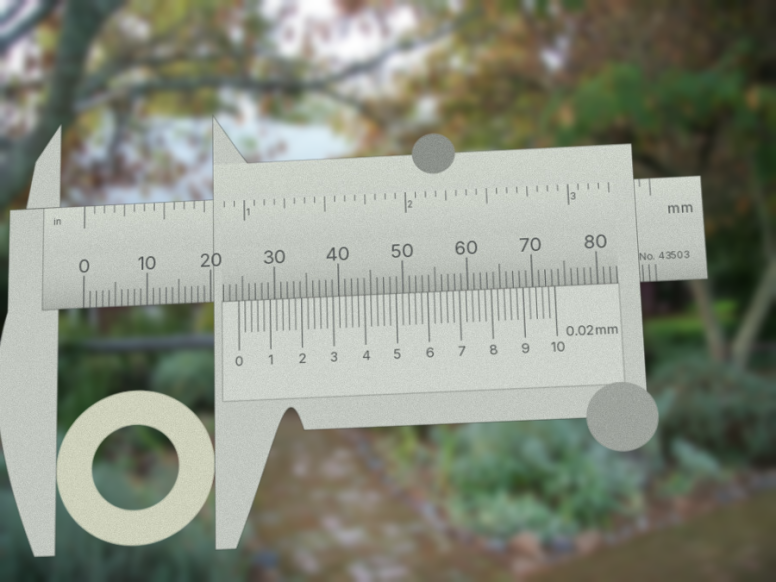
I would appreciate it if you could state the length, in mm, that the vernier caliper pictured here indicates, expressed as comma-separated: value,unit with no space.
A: 24.4,mm
